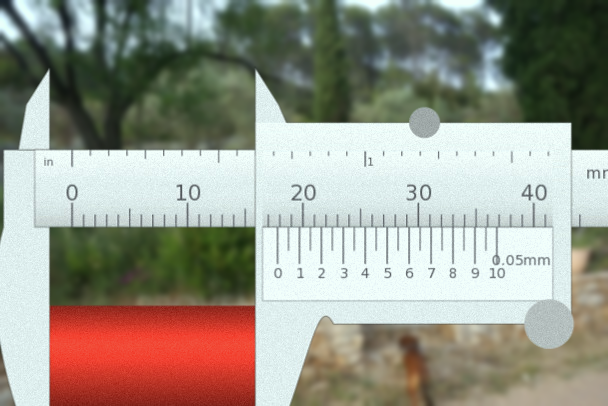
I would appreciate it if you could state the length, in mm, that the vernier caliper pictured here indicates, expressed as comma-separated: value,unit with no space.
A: 17.8,mm
